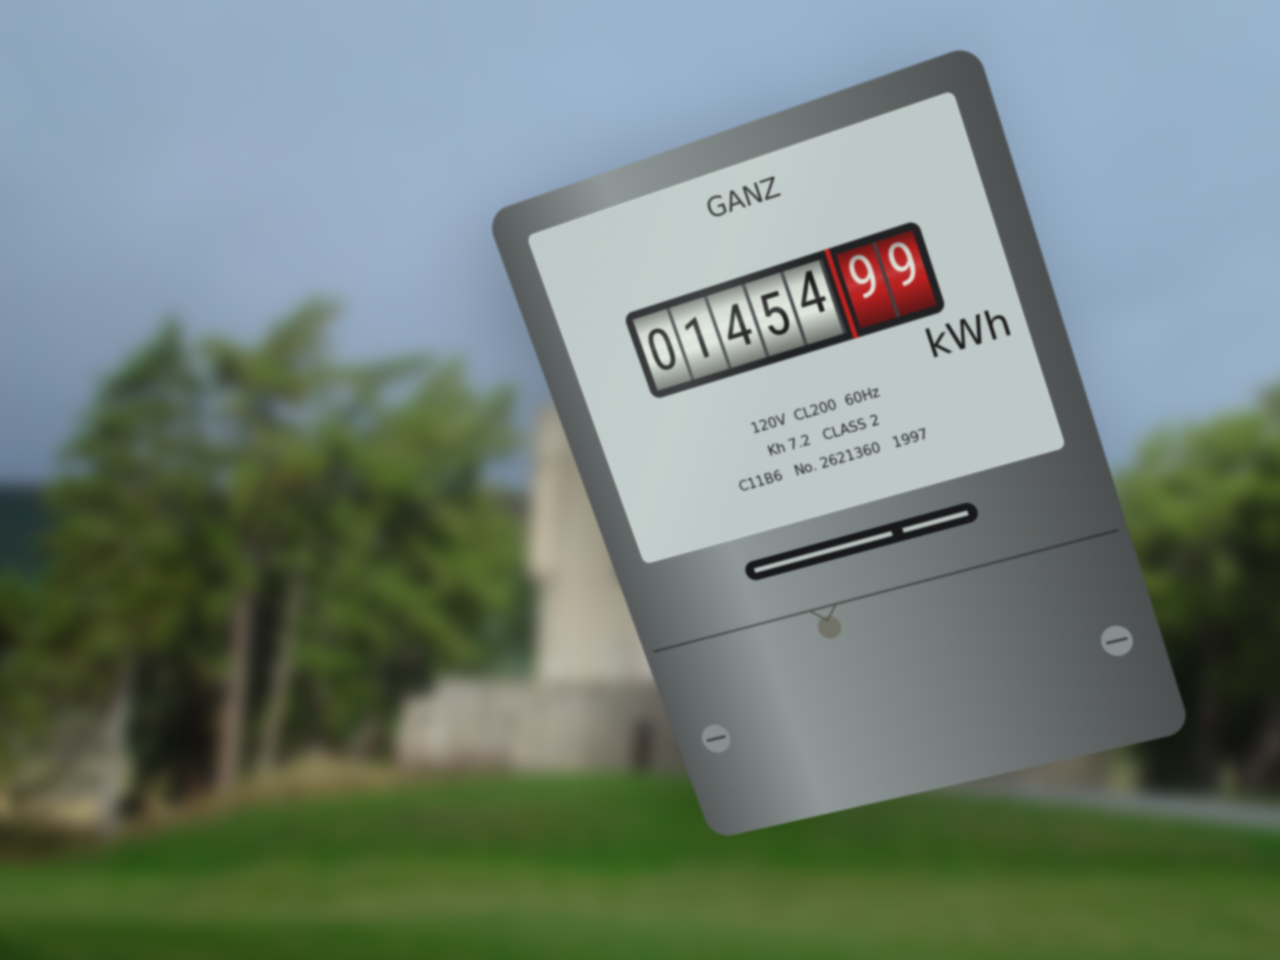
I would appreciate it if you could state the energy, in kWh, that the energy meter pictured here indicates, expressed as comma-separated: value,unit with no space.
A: 1454.99,kWh
